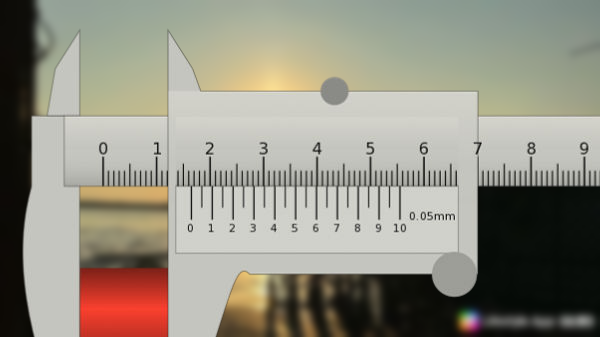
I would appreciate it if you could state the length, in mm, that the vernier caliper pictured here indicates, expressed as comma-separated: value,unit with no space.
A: 16.5,mm
